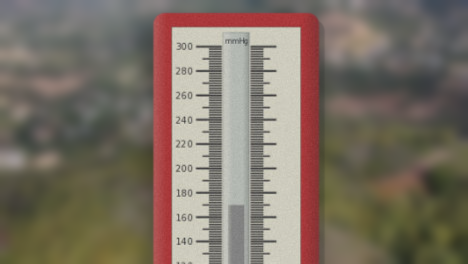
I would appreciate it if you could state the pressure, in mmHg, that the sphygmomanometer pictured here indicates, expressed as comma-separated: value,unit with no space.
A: 170,mmHg
